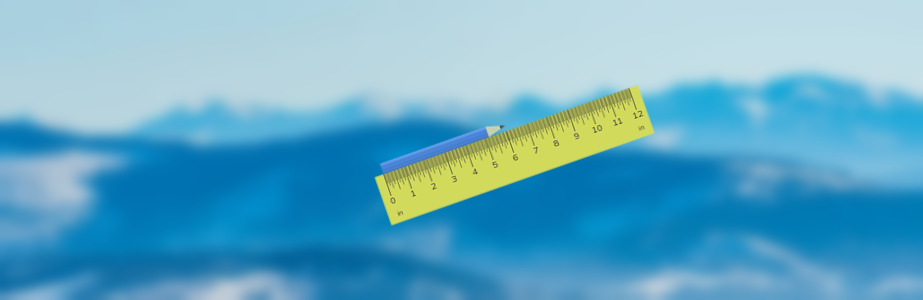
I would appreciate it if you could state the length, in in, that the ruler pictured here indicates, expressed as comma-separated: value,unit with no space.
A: 6,in
